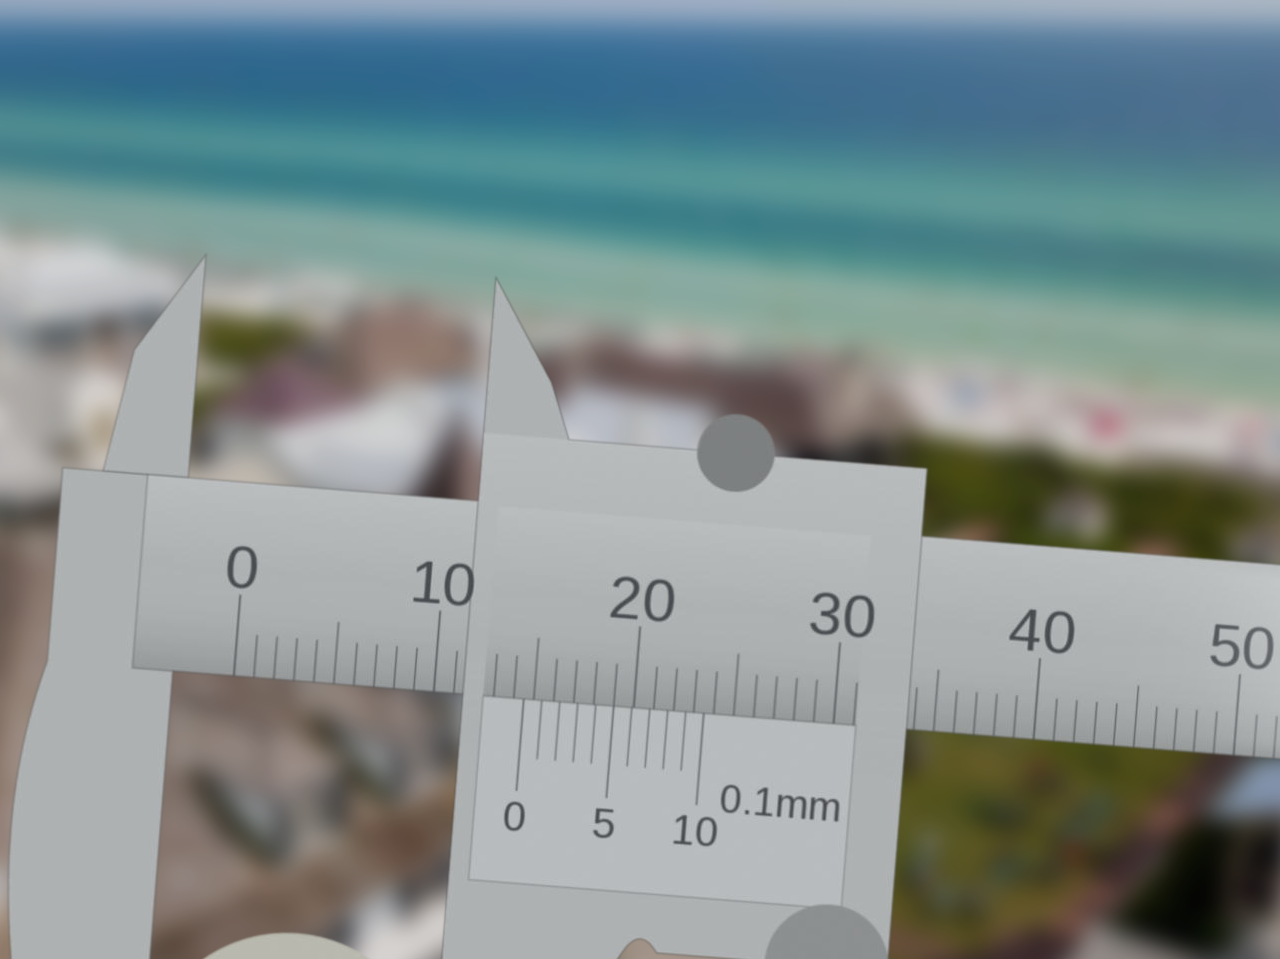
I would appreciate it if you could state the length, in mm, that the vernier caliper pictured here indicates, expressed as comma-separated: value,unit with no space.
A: 14.5,mm
